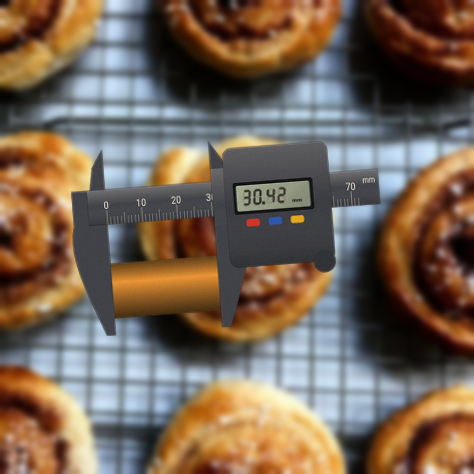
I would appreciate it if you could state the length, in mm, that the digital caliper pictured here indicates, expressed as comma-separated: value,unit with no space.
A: 30.42,mm
